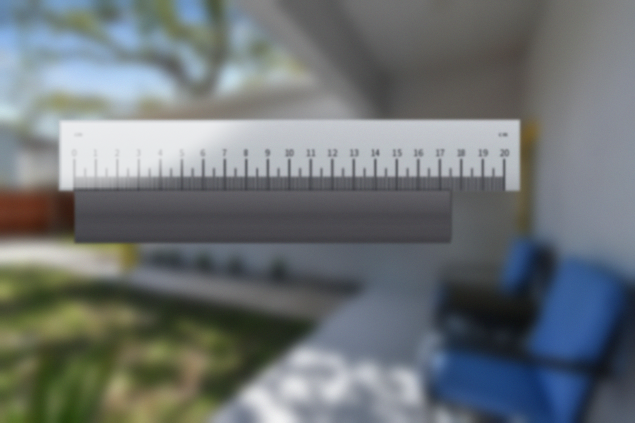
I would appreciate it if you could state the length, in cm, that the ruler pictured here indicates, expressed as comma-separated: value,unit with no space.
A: 17.5,cm
